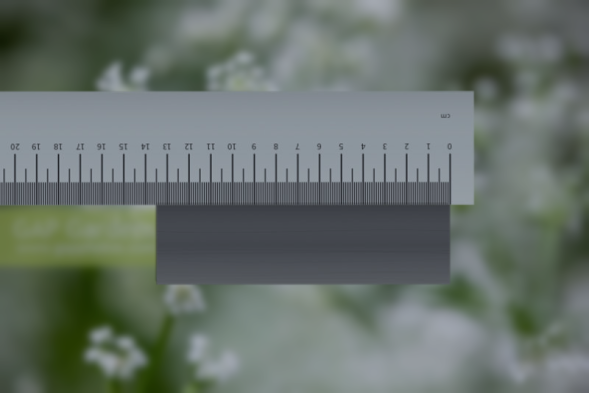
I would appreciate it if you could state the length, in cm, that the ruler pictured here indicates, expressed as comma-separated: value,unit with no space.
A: 13.5,cm
